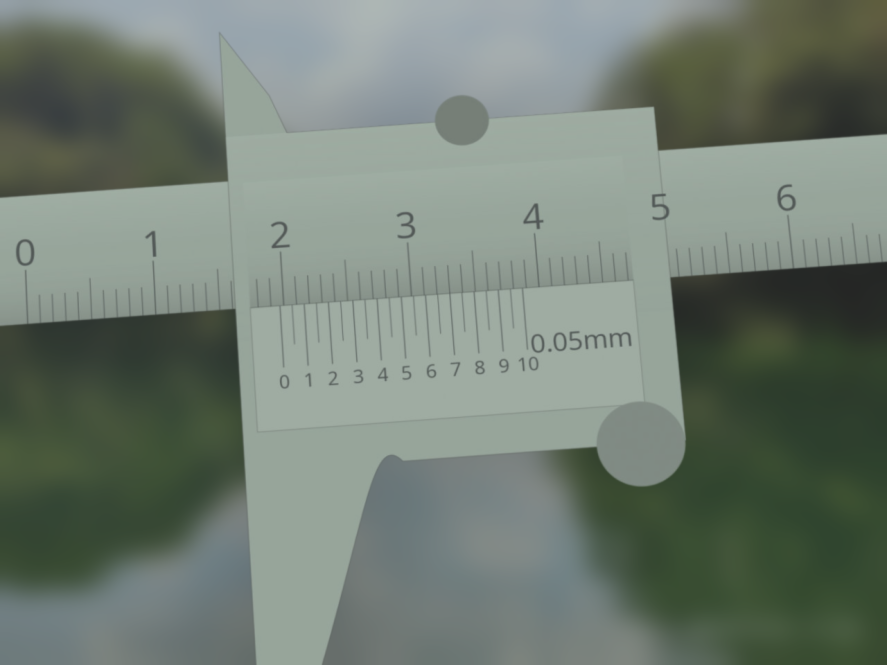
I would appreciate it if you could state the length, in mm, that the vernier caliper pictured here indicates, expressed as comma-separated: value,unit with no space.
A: 19.7,mm
